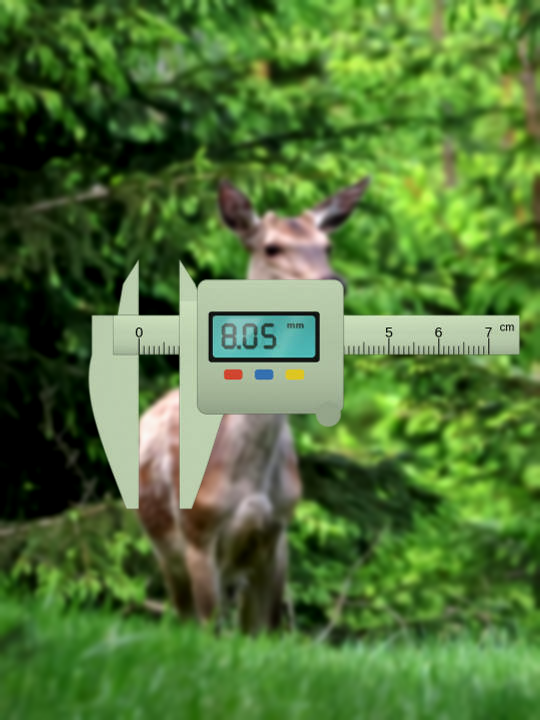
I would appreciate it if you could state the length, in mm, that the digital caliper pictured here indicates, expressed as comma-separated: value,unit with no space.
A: 8.05,mm
